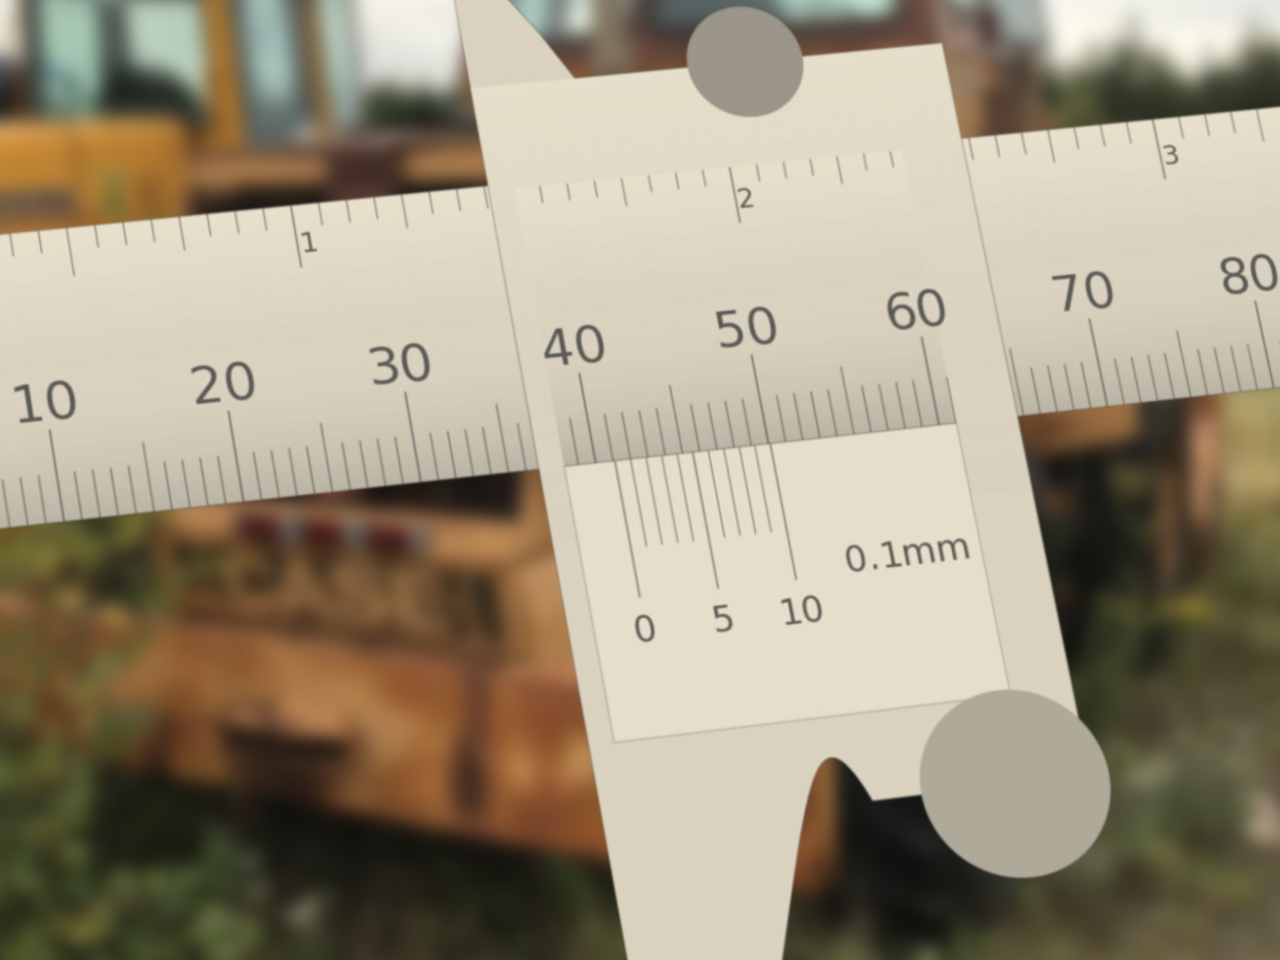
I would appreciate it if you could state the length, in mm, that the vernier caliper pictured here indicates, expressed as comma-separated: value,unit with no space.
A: 41.1,mm
